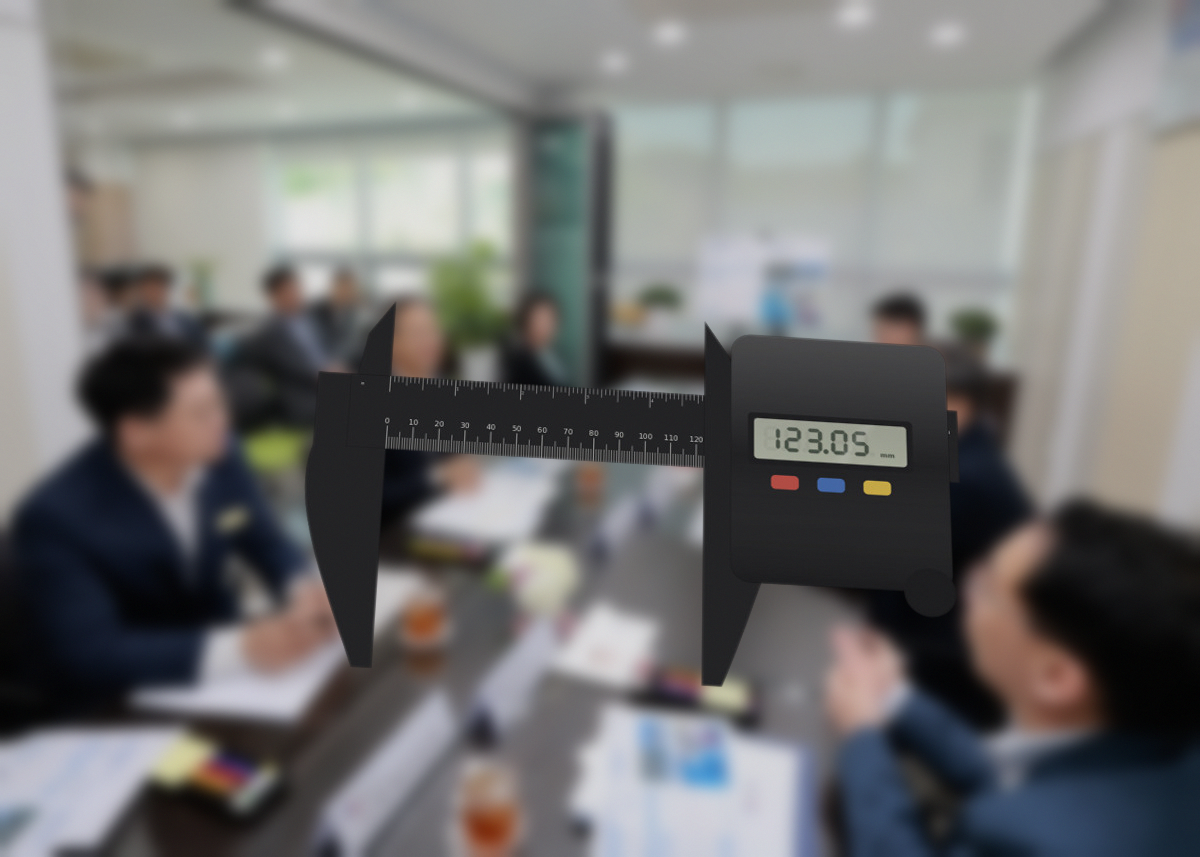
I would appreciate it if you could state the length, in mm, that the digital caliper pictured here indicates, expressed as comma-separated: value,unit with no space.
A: 123.05,mm
